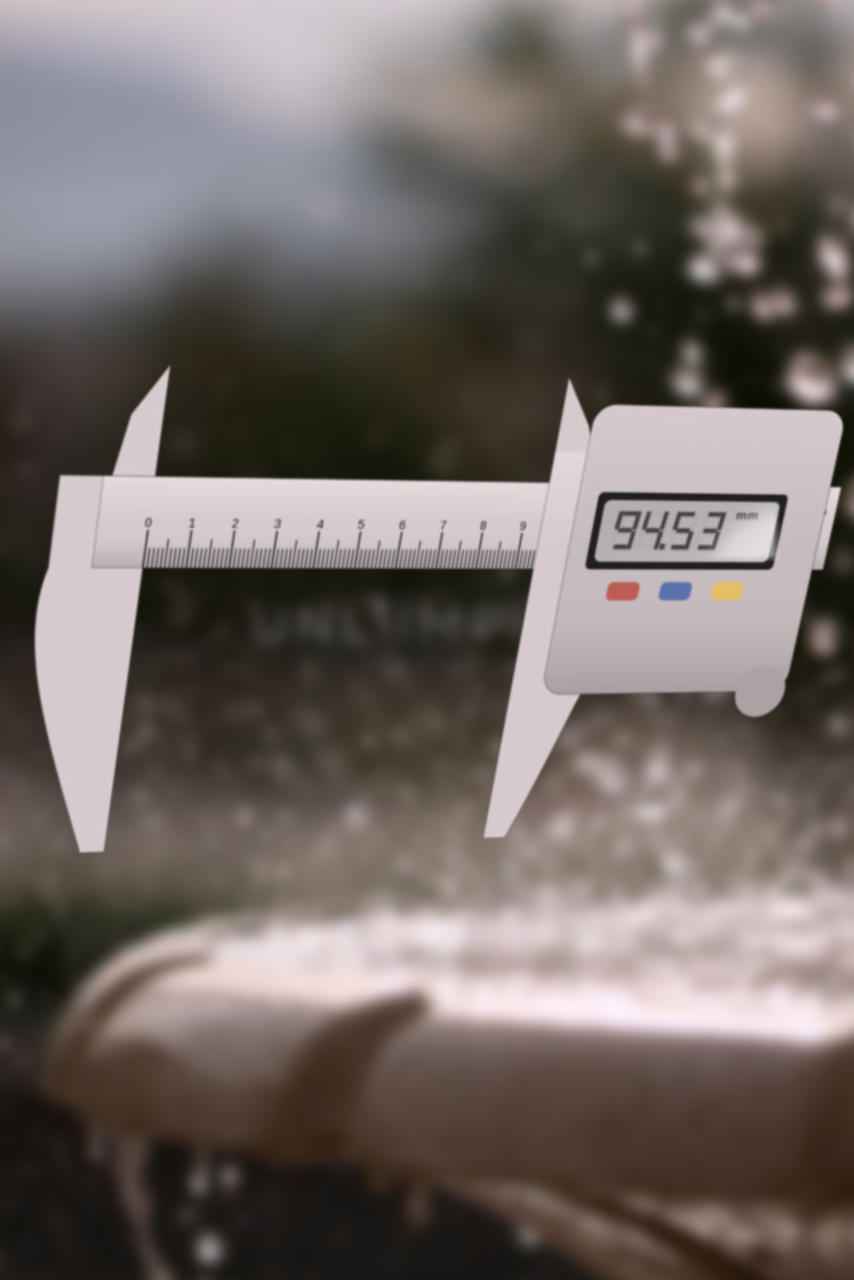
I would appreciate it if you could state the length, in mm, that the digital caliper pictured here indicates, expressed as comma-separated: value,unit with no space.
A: 94.53,mm
